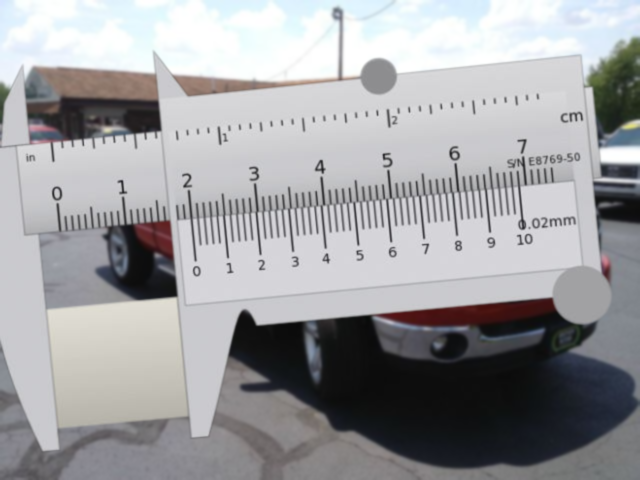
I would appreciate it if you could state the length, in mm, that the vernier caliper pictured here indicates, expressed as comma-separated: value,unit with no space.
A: 20.0,mm
